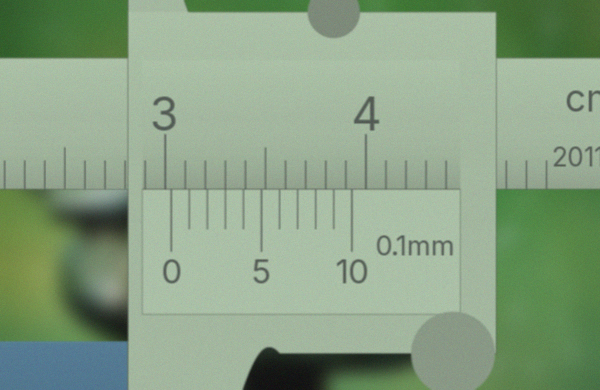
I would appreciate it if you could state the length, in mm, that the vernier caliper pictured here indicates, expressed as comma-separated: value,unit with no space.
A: 30.3,mm
